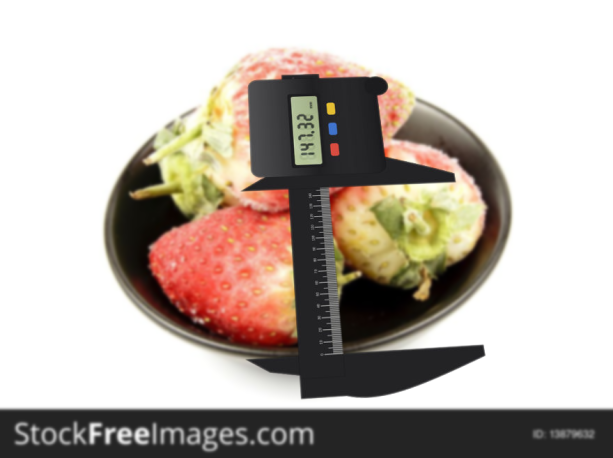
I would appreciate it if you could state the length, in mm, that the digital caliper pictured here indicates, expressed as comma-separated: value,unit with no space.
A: 147.32,mm
